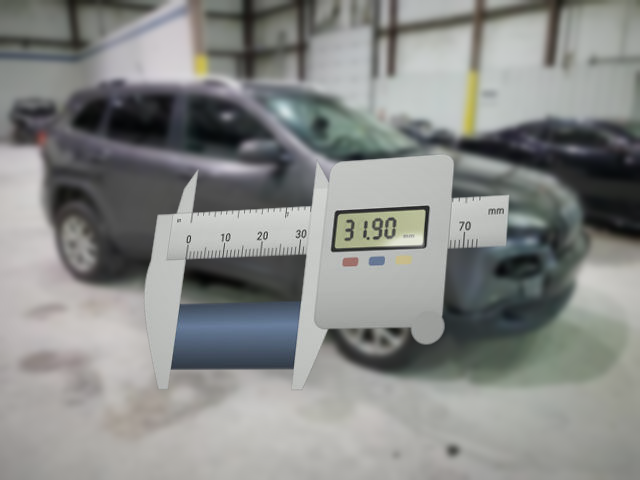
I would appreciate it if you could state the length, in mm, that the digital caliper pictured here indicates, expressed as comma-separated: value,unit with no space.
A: 31.90,mm
